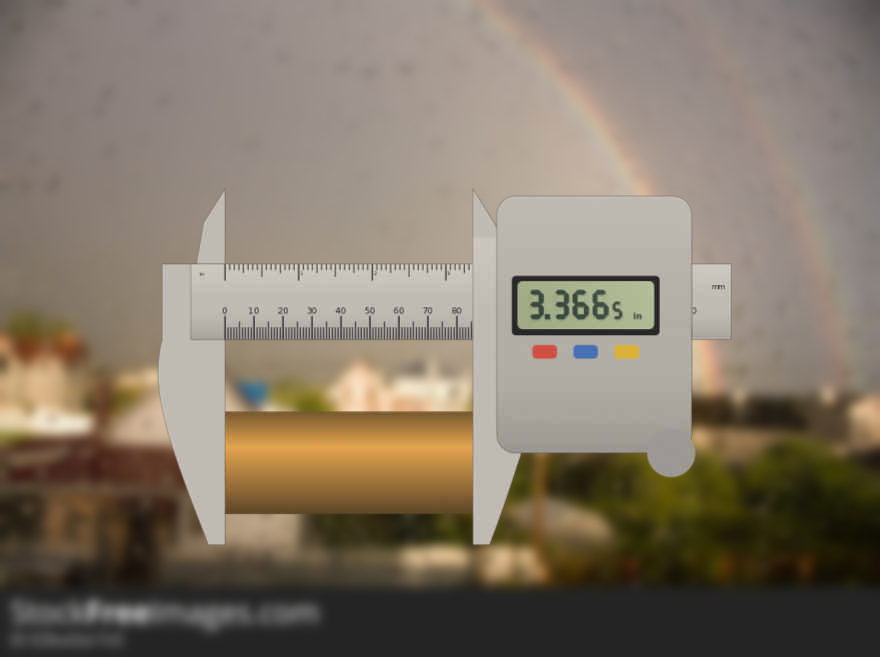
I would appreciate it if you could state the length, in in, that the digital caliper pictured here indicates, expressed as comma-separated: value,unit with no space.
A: 3.3665,in
